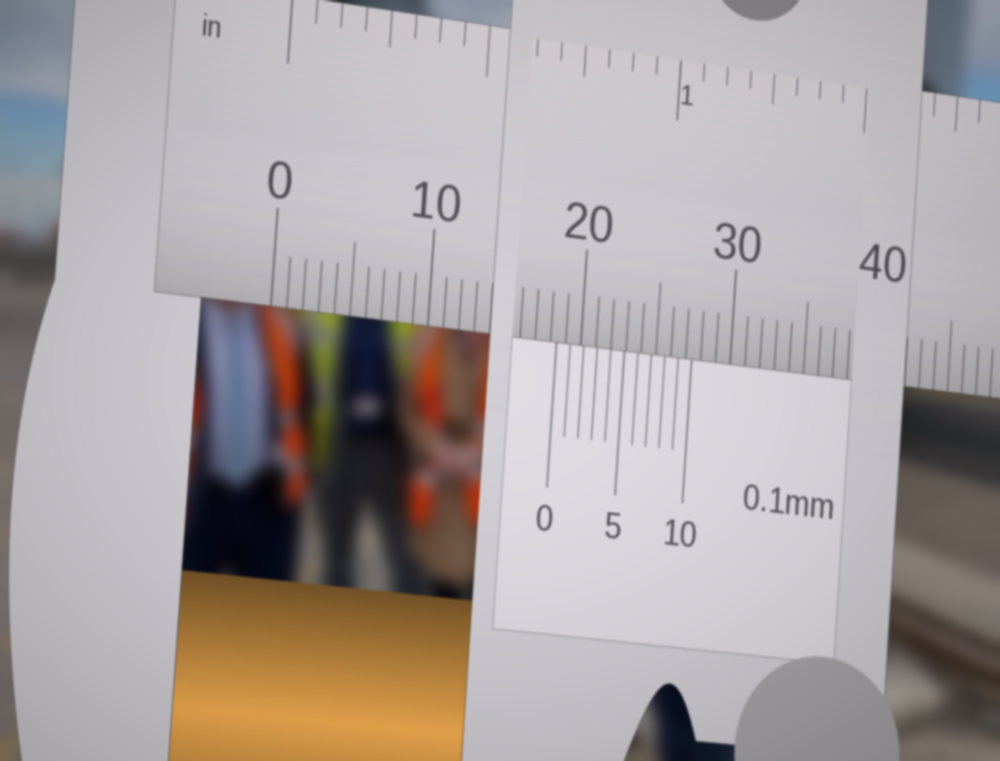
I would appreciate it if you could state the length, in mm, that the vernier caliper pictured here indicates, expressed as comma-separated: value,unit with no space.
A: 18.4,mm
